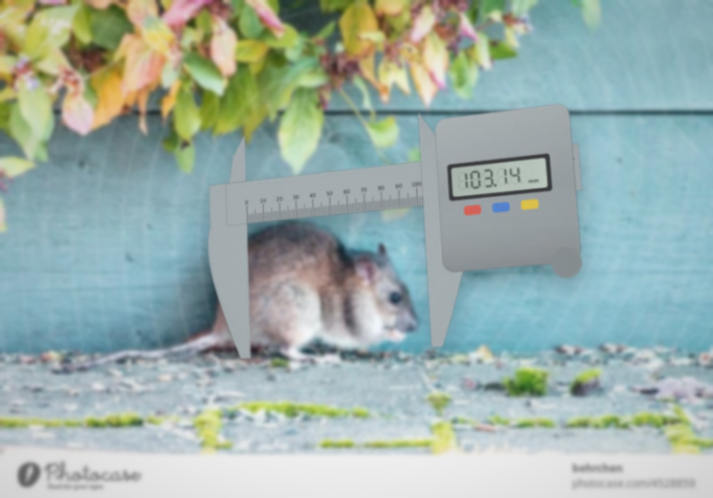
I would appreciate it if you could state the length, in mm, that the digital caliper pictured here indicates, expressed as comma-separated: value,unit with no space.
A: 103.14,mm
